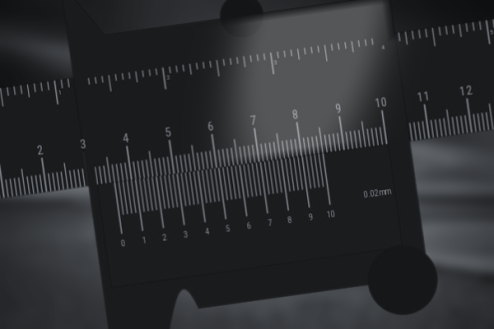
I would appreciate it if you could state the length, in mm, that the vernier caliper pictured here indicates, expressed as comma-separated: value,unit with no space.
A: 36.0,mm
